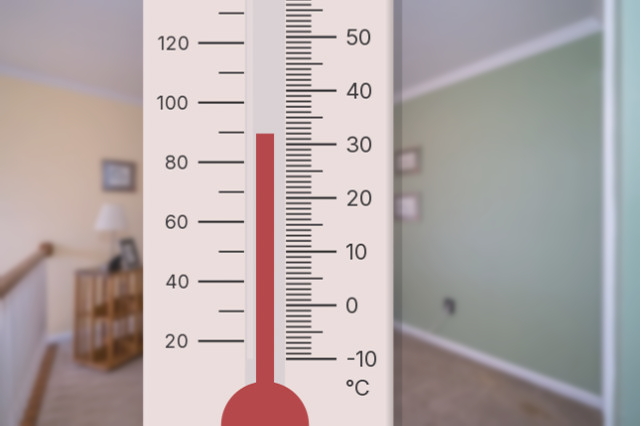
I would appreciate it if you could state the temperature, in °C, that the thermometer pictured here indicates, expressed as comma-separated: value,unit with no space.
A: 32,°C
